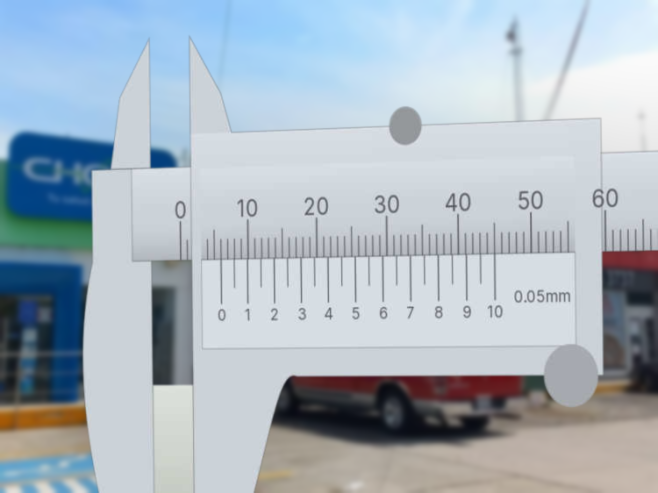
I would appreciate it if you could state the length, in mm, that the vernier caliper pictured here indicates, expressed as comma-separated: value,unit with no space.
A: 6.0,mm
